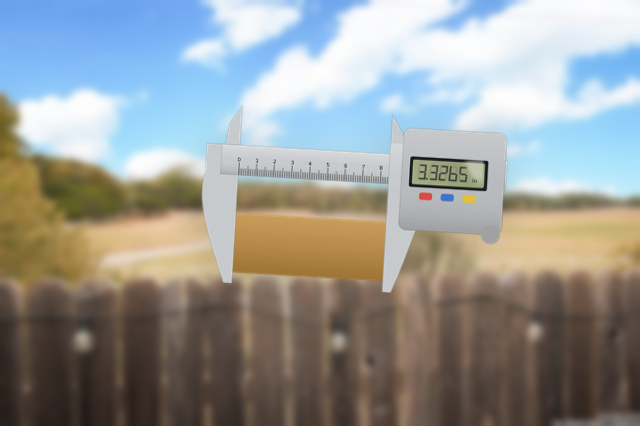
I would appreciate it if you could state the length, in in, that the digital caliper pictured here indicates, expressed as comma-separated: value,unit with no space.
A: 3.3265,in
